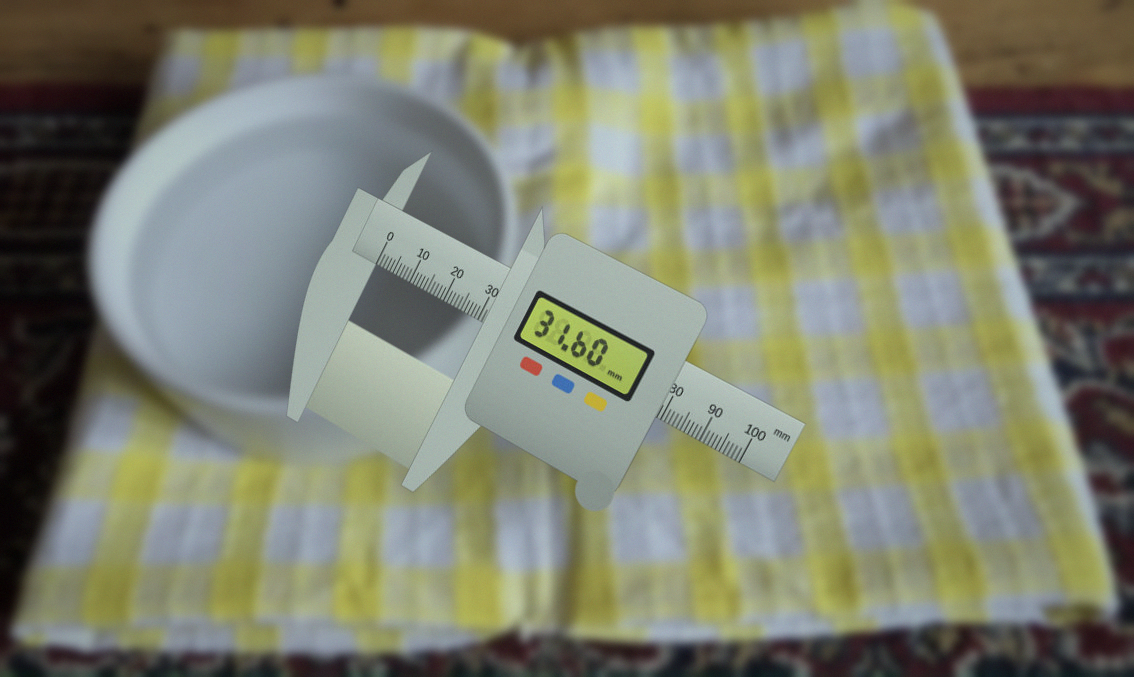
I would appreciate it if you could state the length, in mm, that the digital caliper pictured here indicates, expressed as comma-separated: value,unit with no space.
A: 31.60,mm
